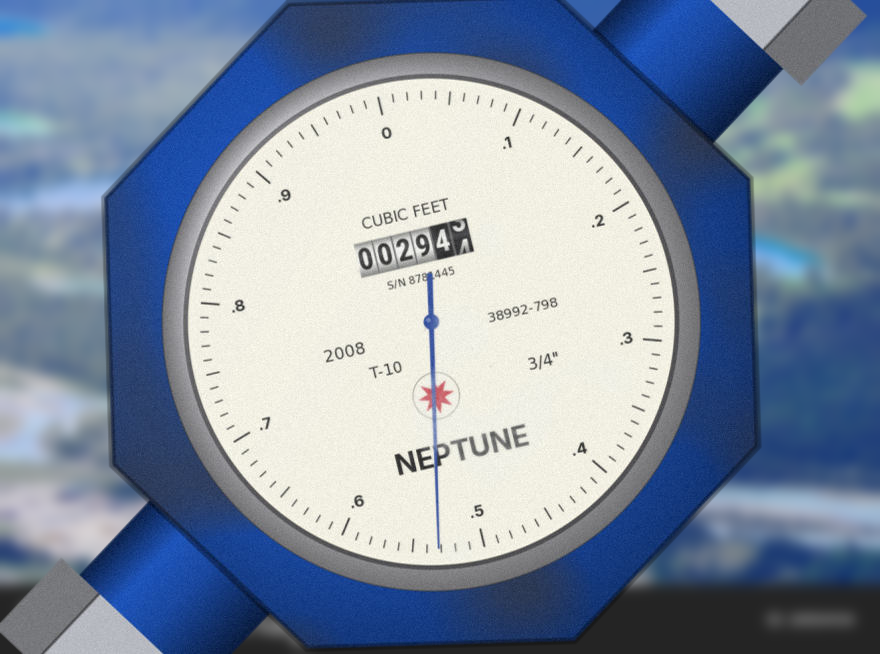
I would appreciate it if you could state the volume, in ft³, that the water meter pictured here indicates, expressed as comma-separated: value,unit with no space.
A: 2943.53,ft³
